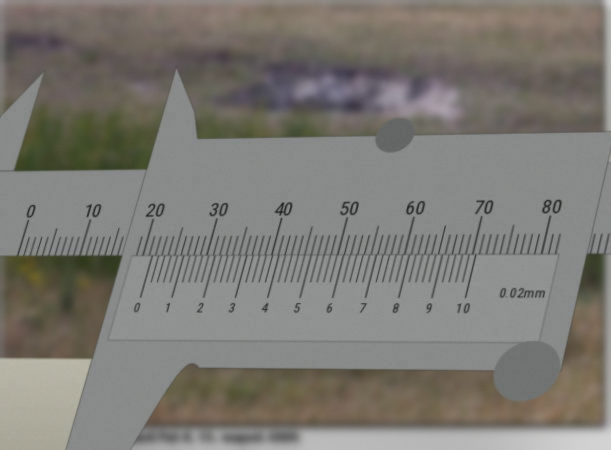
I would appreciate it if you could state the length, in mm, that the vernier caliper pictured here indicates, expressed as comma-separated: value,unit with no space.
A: 21.5,mm
